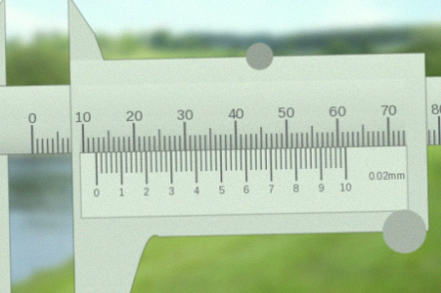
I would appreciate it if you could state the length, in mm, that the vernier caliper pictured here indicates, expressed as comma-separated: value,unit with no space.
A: 12.5,mm
